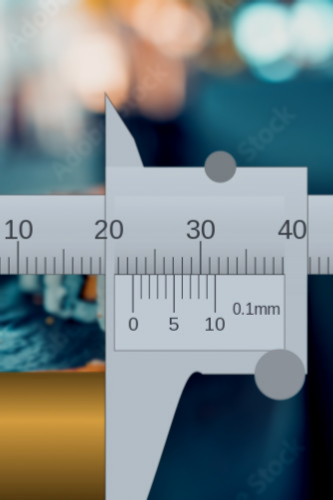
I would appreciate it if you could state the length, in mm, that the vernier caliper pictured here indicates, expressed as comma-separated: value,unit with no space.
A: 22.6,mm
